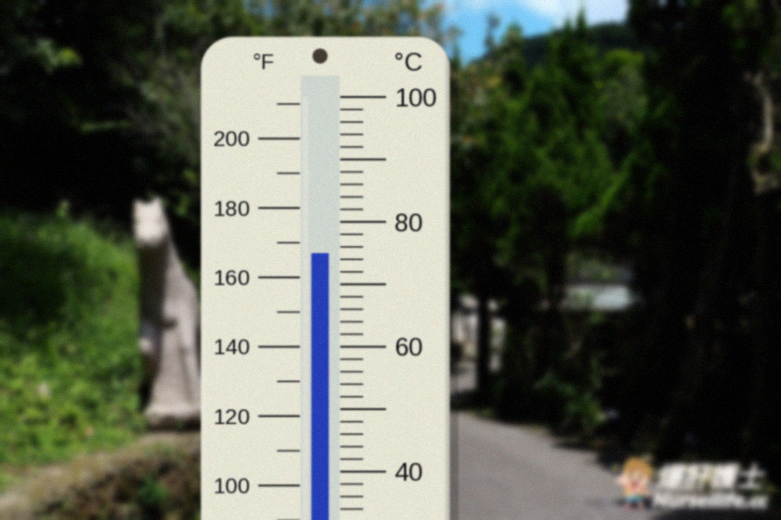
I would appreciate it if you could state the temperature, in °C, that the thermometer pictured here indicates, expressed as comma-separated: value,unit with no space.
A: 75,°C
